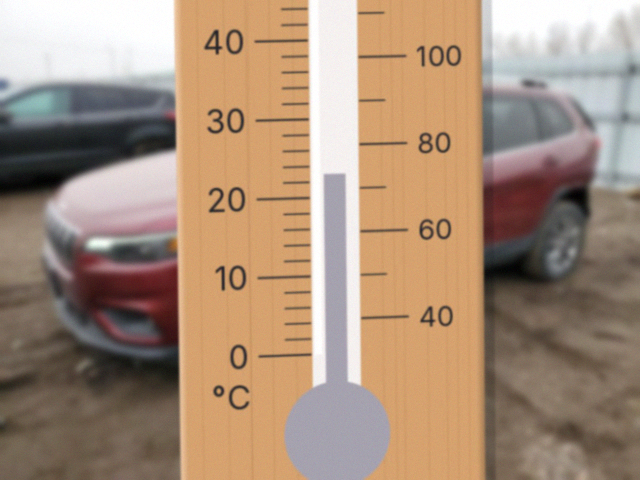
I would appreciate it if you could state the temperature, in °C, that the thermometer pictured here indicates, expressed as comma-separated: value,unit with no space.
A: 23,°C
